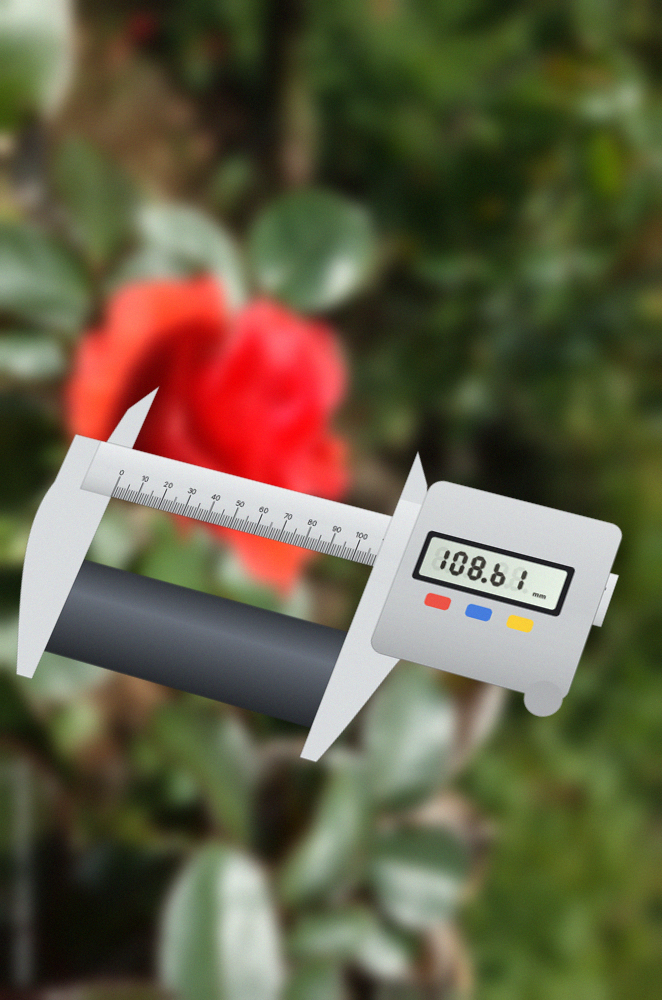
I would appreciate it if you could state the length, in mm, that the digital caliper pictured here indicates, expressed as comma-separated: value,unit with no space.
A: 108.61,mm
